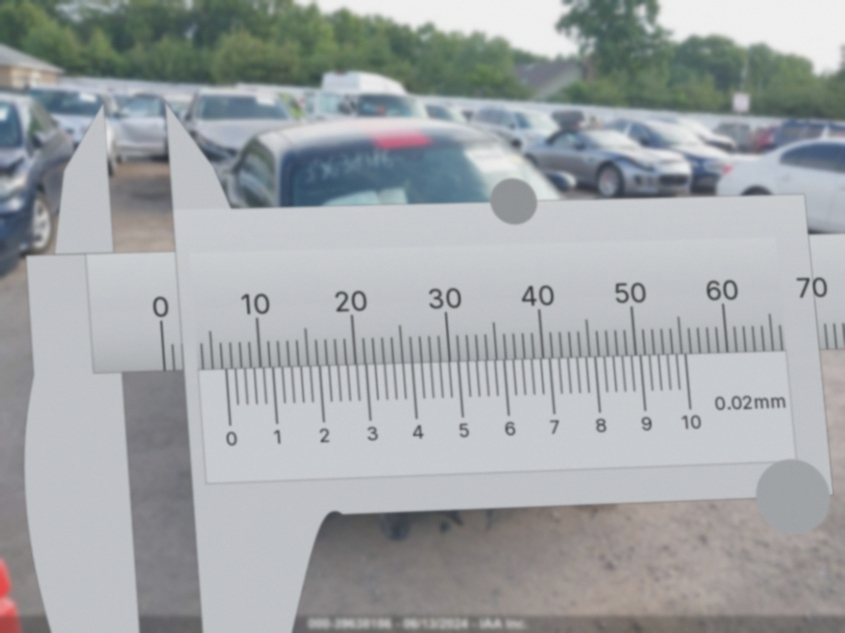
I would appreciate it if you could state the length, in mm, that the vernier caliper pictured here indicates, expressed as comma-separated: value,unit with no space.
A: 6.4,mm
